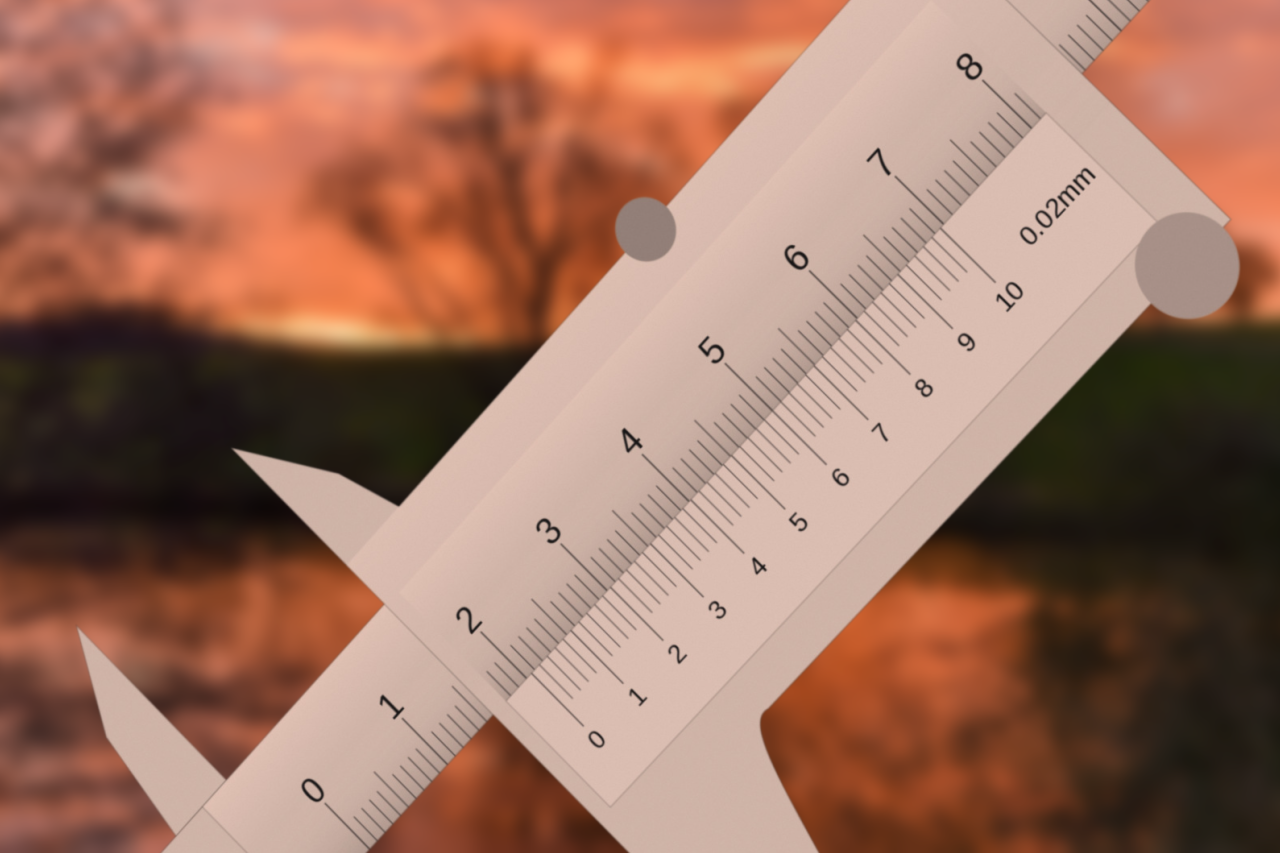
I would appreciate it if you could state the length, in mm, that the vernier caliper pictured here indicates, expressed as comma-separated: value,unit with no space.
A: 20.6,mm
